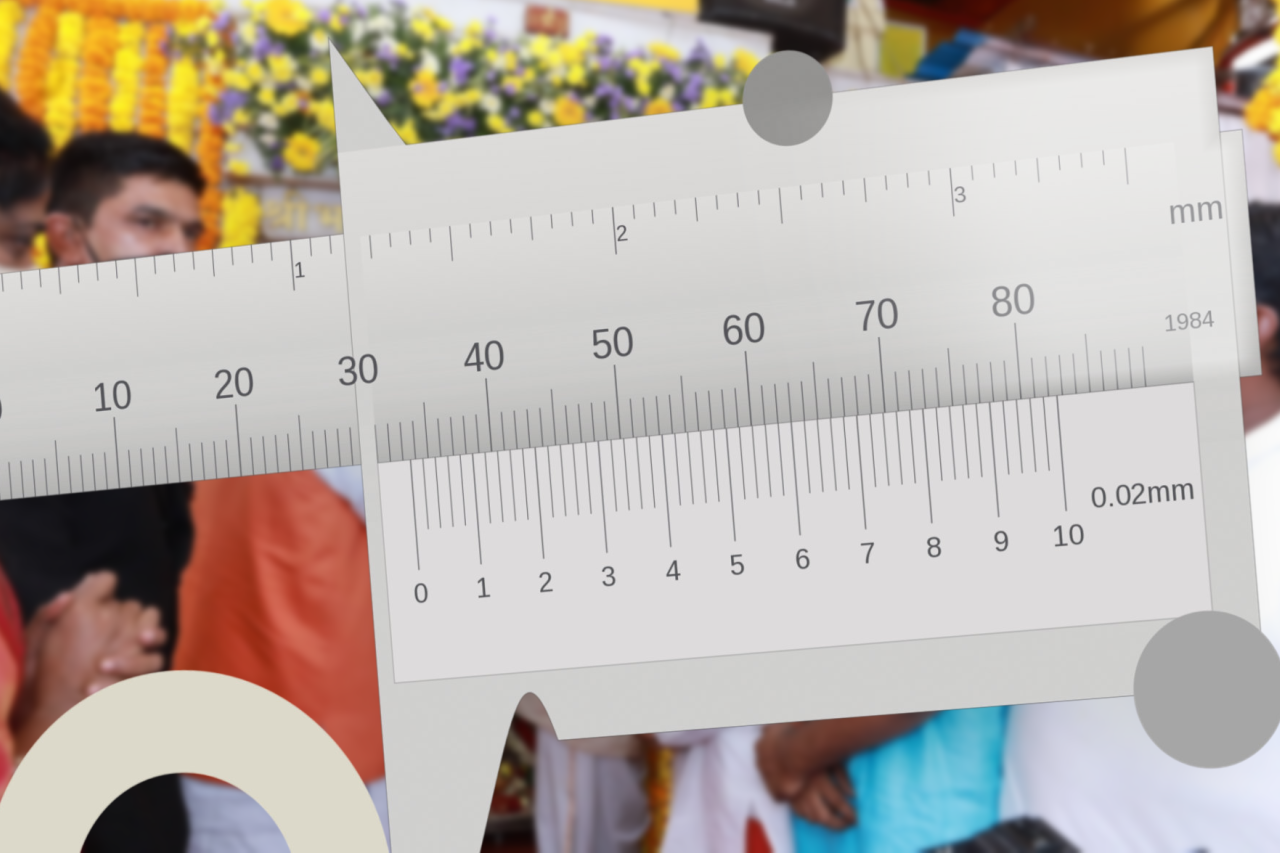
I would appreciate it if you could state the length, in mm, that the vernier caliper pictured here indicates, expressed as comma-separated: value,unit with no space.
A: 33.6,mm
